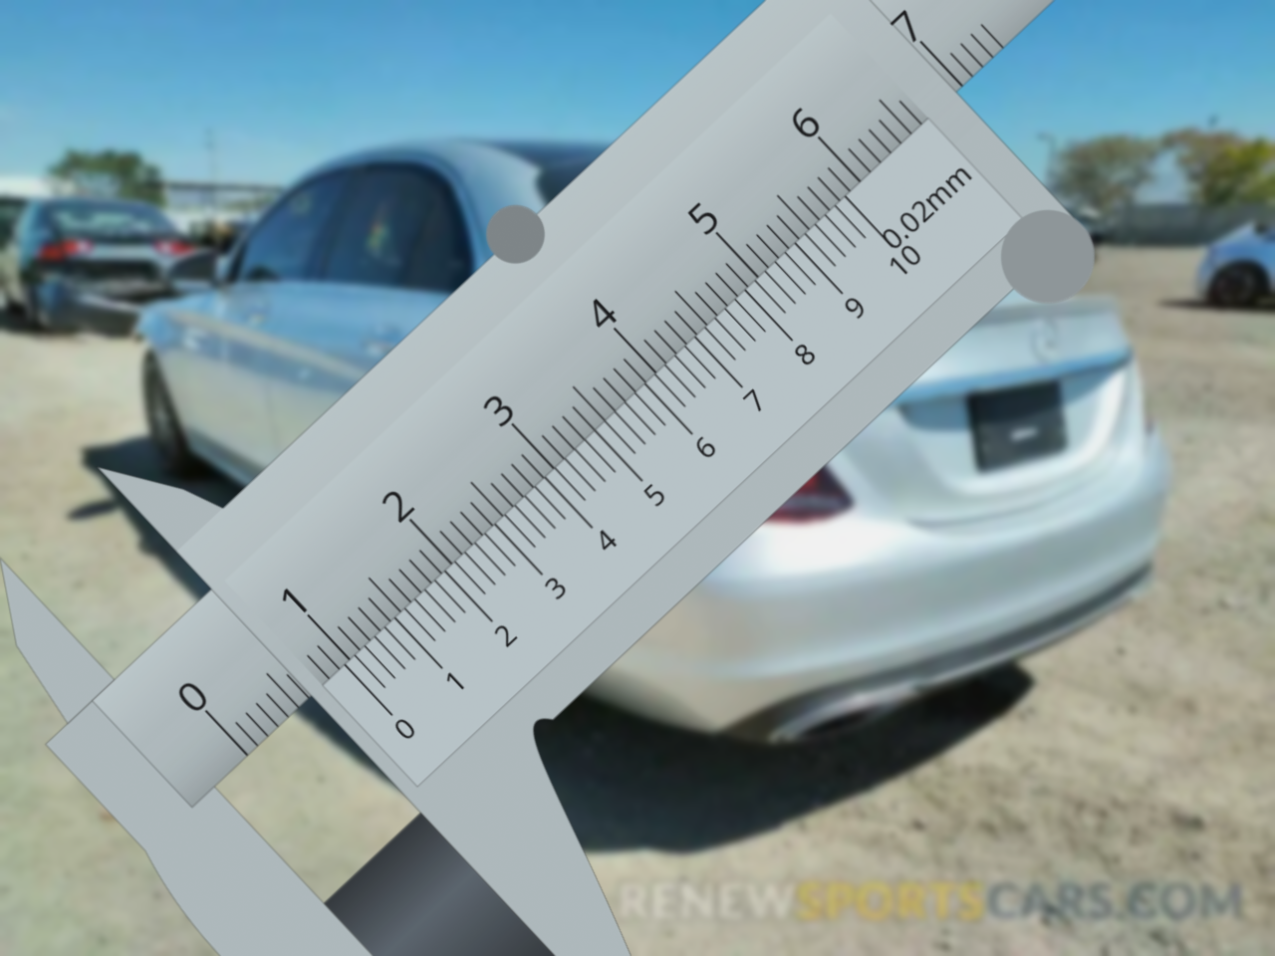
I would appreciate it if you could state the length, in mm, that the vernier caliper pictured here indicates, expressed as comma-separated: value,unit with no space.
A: 9.5,mm
